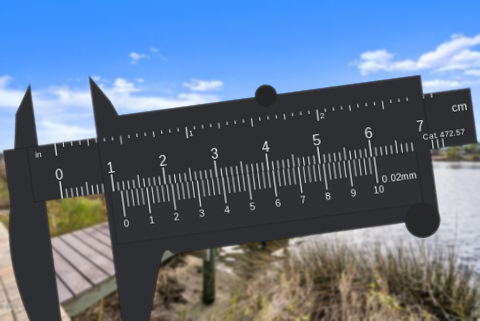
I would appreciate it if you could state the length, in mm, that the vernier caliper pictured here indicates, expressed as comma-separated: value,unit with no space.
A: 11.5,mm
